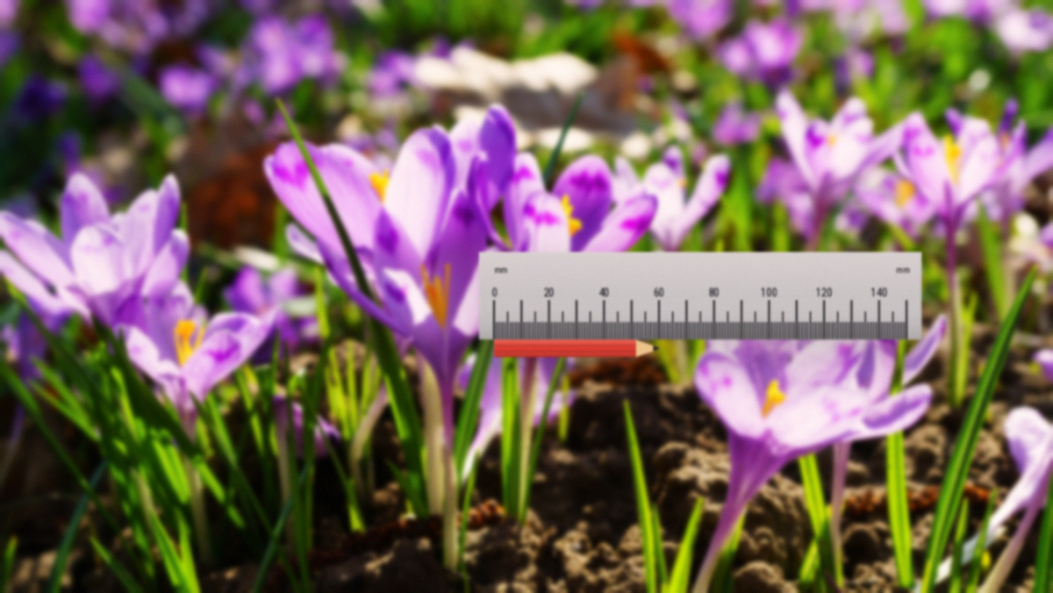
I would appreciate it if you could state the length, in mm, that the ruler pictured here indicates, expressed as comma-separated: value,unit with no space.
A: 60,mm
